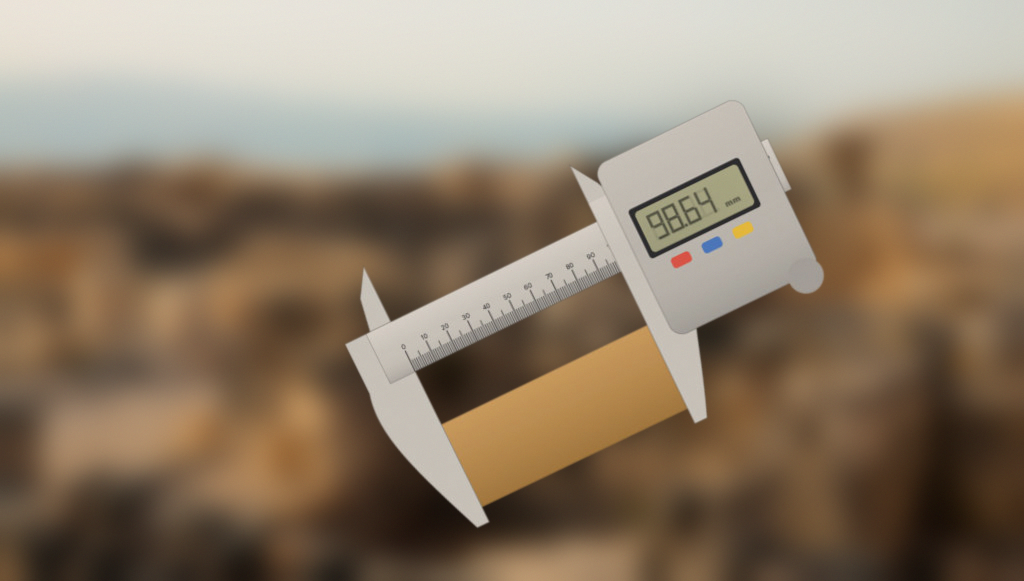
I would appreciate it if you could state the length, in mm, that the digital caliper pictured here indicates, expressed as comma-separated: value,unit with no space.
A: 98.64,mm
